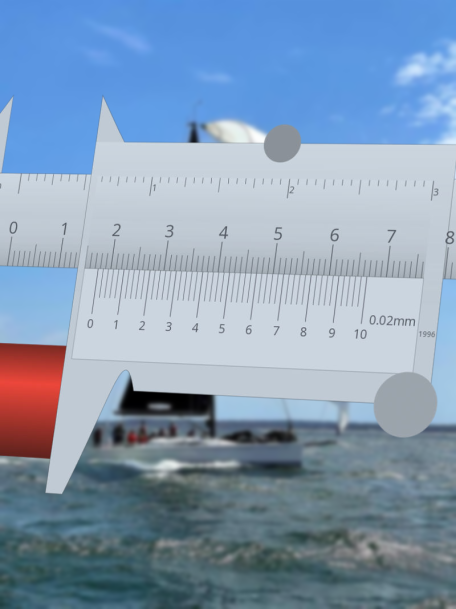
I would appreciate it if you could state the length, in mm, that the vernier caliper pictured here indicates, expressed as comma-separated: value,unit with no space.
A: 17.6,mm
